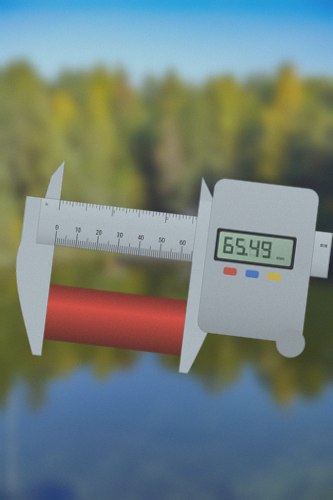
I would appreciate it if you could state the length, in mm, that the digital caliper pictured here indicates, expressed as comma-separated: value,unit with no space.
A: 65.49,mm
